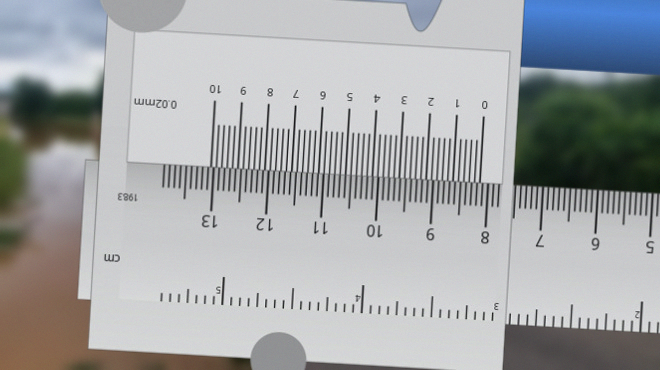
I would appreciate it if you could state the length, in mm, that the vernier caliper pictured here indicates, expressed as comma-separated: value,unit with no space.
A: 81.5,mm
